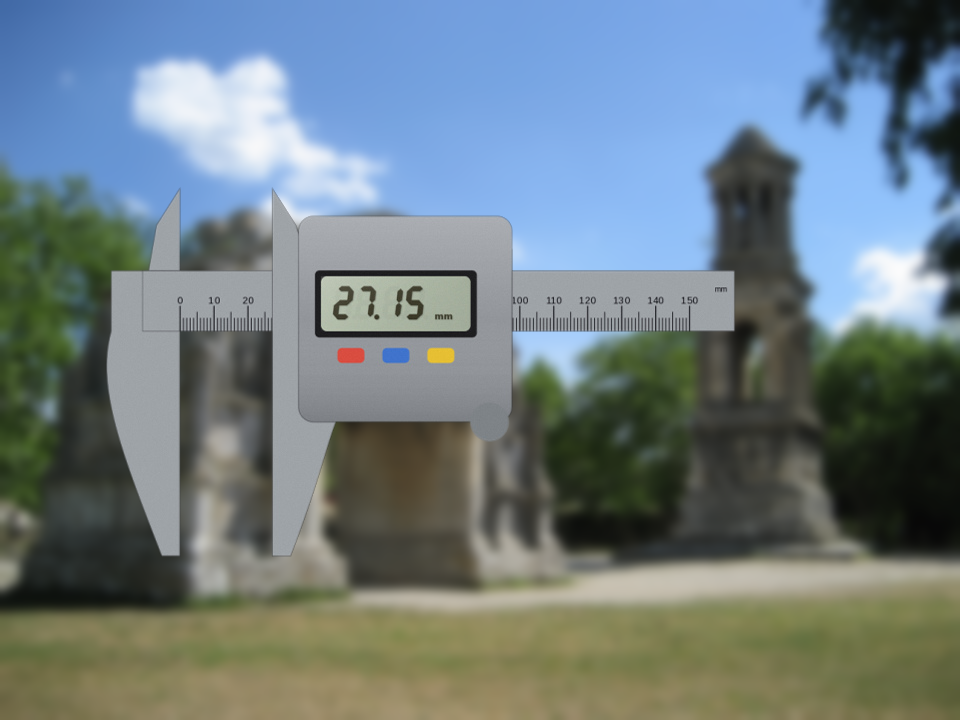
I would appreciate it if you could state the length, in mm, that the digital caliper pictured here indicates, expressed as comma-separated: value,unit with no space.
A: 27.15,mm
